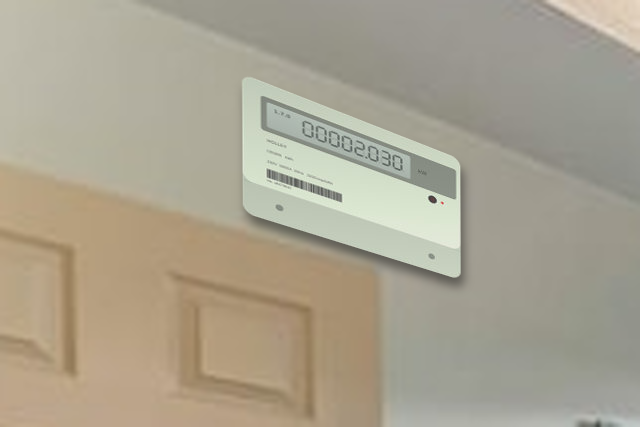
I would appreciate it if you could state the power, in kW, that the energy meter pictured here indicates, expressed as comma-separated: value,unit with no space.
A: 2.030,kW
